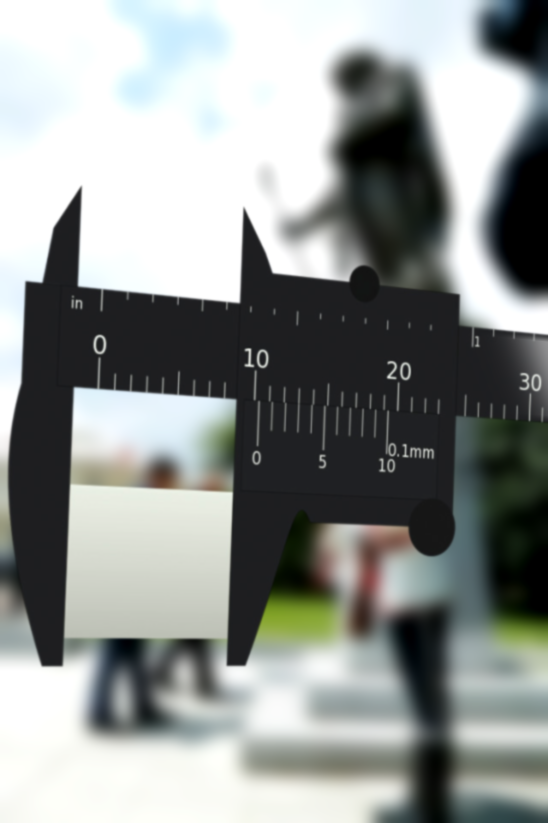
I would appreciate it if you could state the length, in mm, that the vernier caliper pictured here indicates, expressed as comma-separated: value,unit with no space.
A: 10.3,mm
